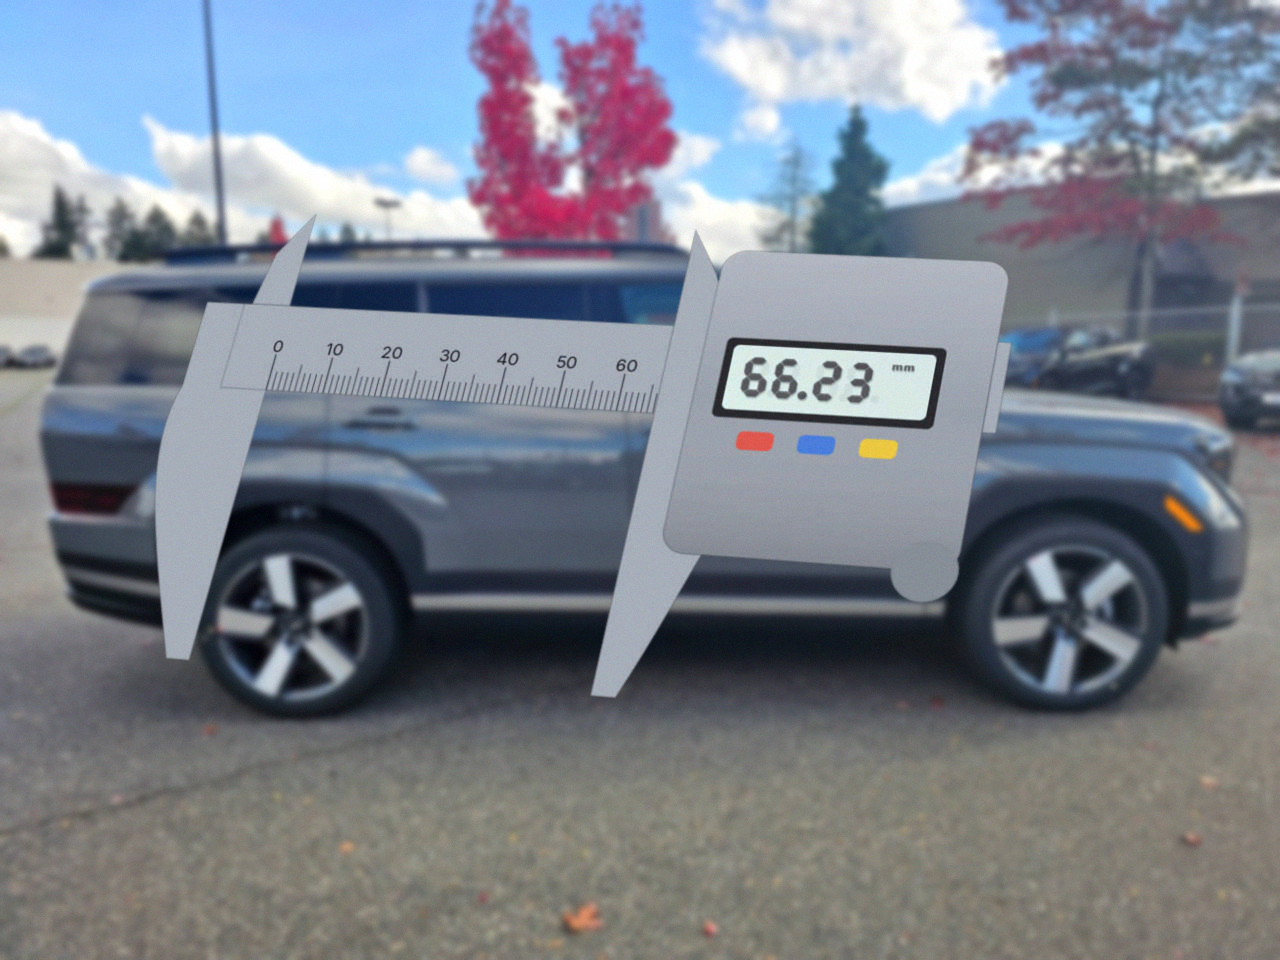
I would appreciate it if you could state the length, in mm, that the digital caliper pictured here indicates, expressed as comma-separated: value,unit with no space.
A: 66.23,mm
